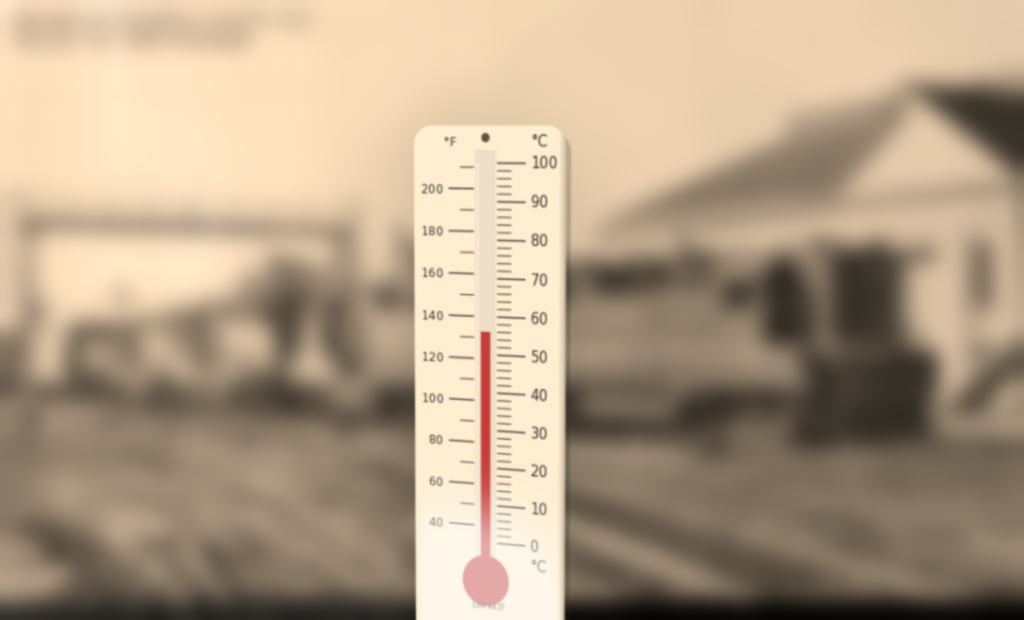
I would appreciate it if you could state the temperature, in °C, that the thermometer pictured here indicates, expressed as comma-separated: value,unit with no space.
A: 56,°C
